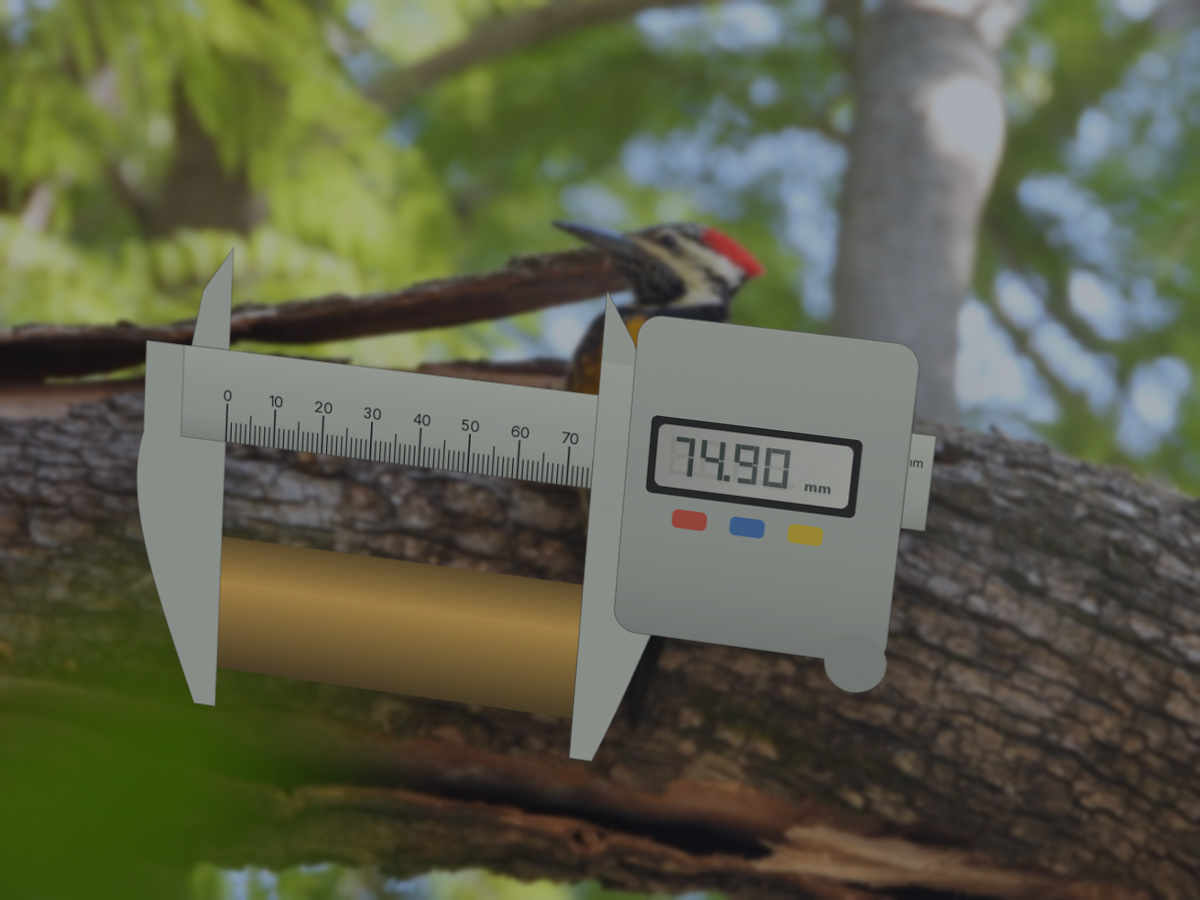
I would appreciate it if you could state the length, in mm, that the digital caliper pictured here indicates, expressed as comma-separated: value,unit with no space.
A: 74.90,mm
